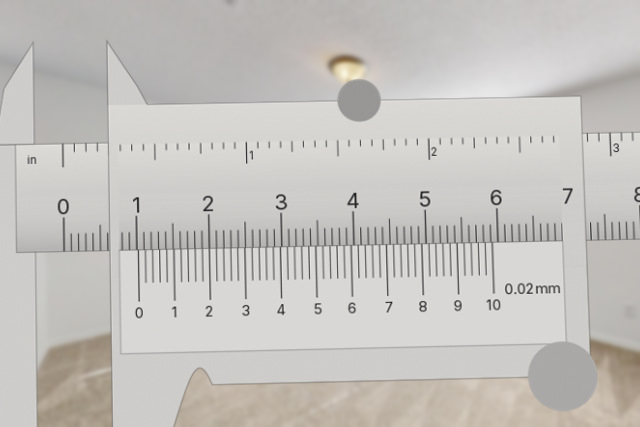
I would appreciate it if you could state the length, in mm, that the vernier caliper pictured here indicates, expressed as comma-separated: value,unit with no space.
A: 10.2,mm
